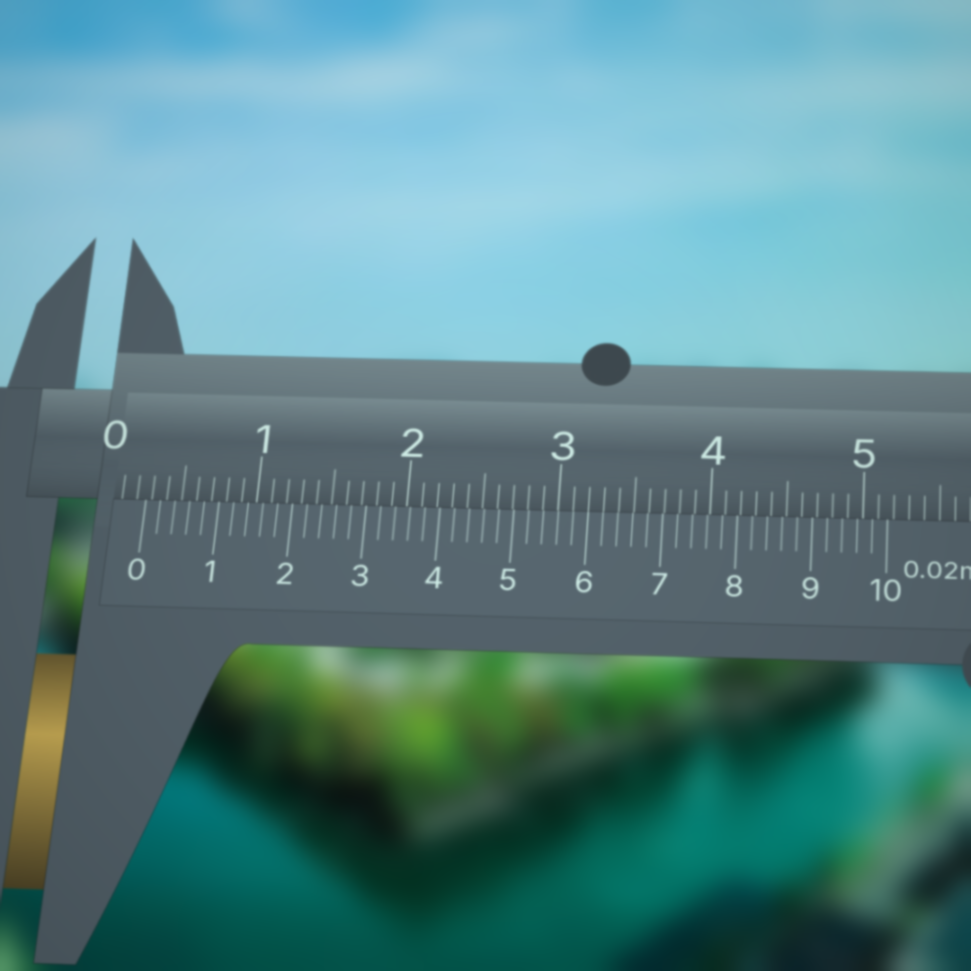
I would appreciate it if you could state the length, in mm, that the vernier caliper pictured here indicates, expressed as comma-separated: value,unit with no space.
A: 2.6,mm
